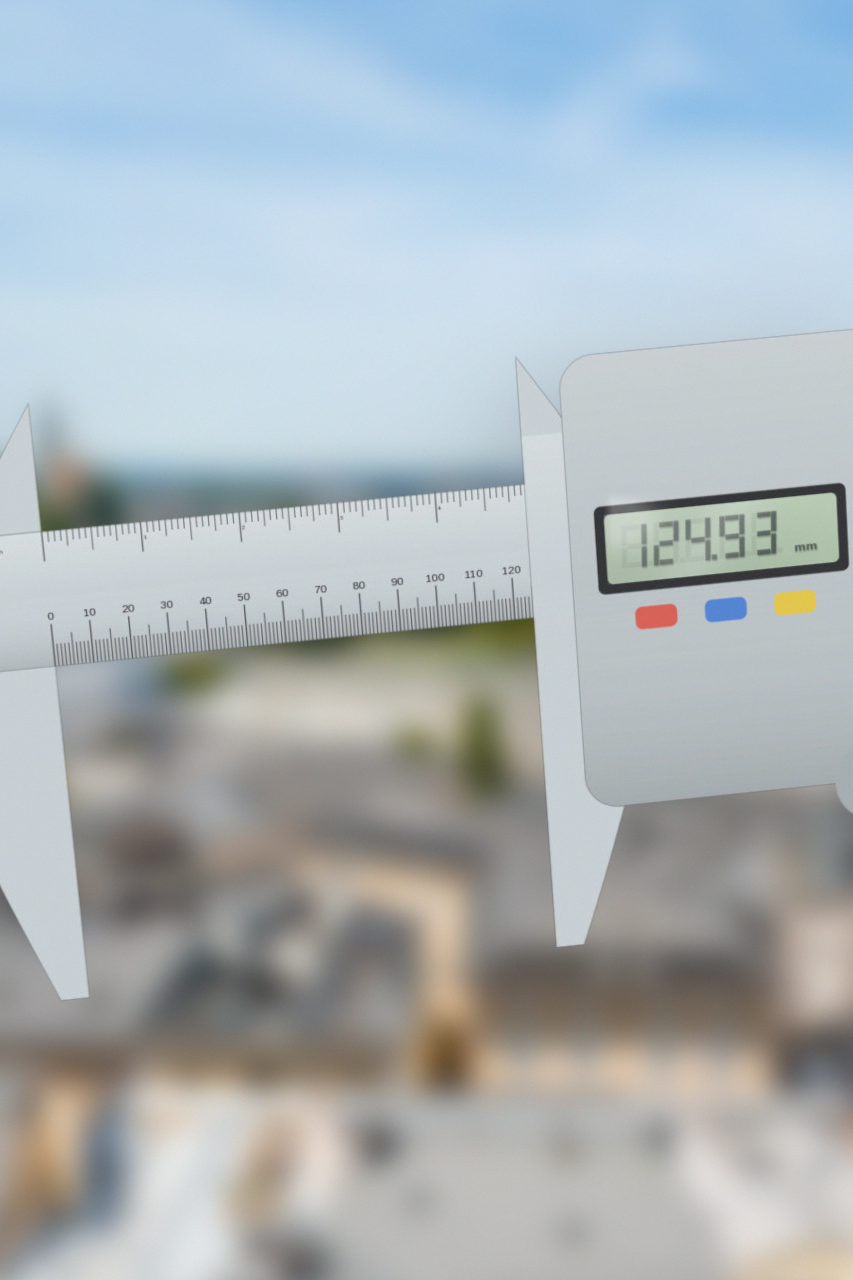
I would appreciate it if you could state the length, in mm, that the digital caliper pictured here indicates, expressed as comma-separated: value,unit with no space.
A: 124.93,mm
